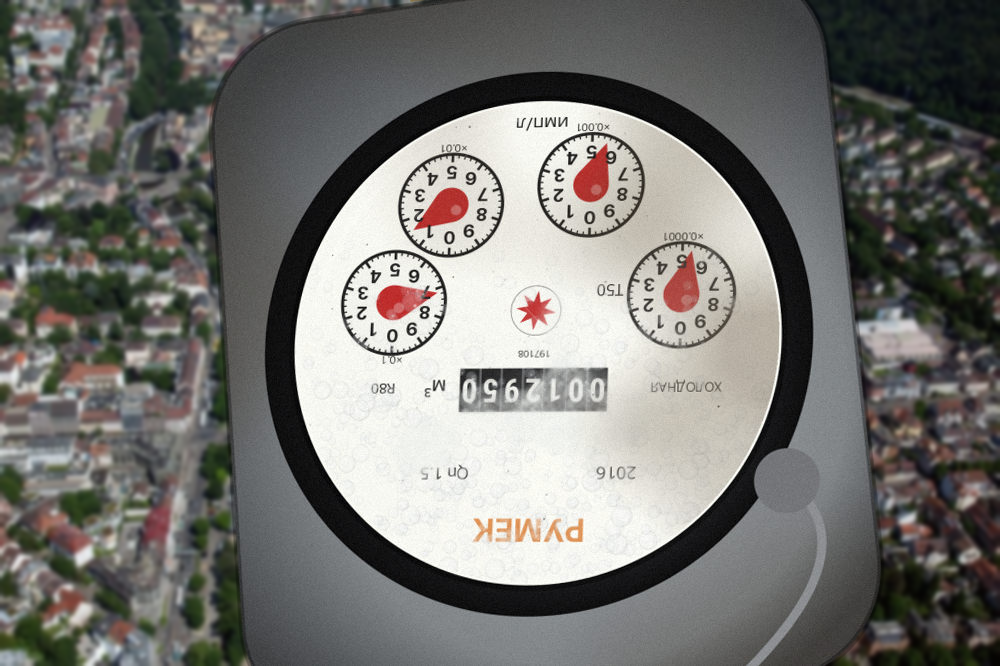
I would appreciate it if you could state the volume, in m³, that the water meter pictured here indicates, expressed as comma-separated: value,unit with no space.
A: 12950.7155,m³
